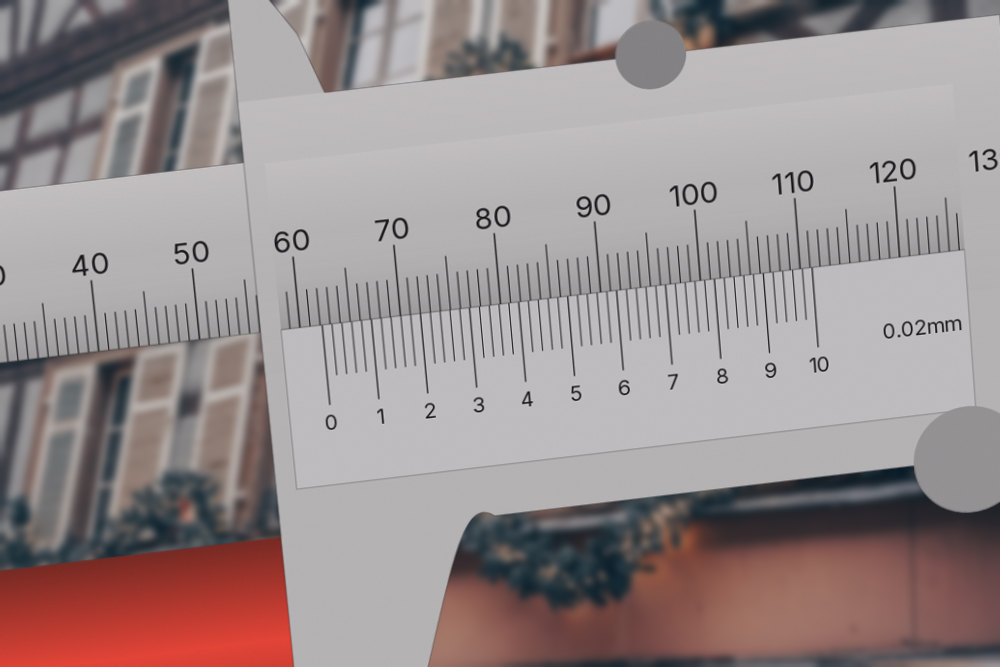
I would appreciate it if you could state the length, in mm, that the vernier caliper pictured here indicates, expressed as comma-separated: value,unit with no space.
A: 62.2,mm
